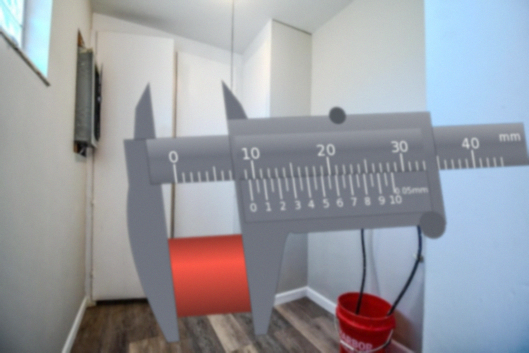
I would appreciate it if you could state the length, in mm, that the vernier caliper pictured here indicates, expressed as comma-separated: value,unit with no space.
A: 9.4,mm
